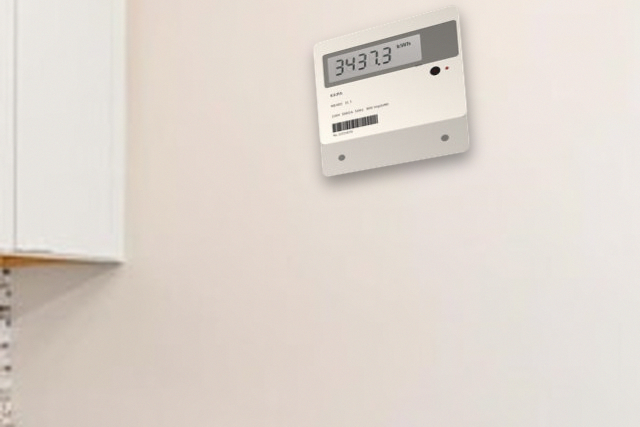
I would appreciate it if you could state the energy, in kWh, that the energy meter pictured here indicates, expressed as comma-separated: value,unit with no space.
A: 3437.3,kWh
